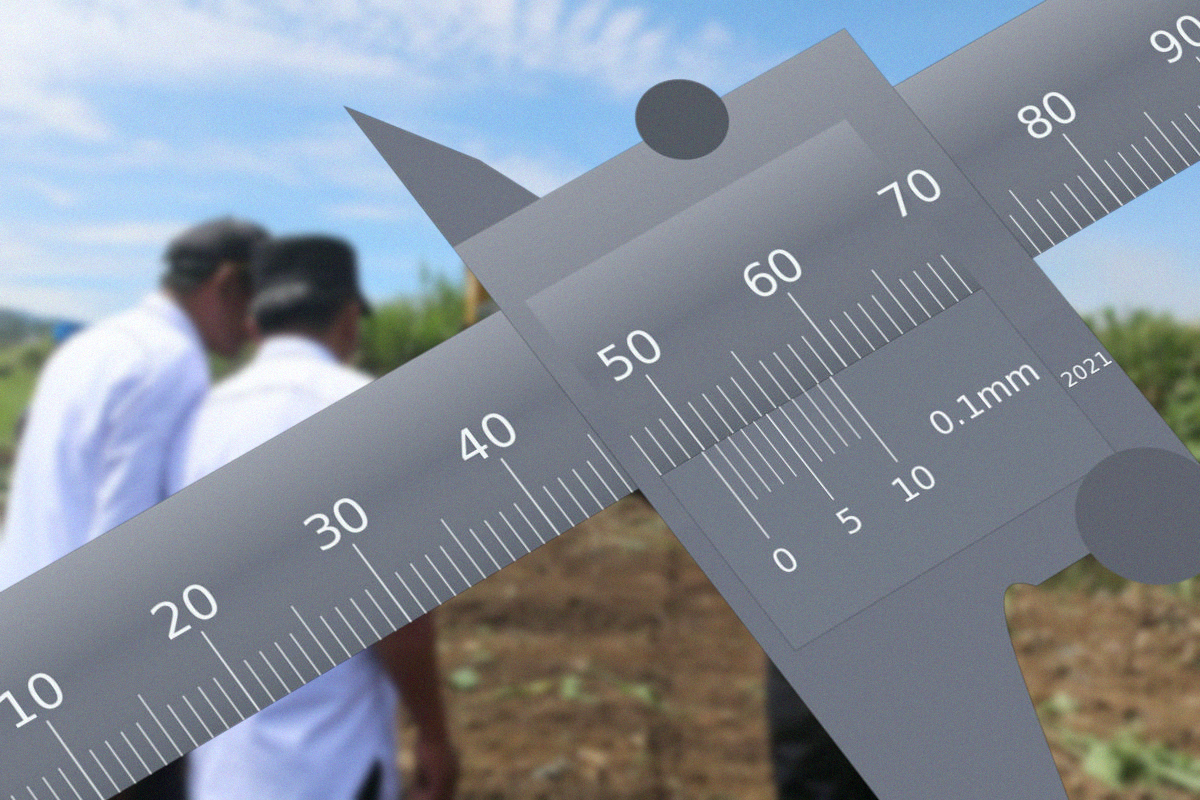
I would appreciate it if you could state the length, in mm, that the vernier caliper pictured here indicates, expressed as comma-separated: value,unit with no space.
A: 49.8,mm
